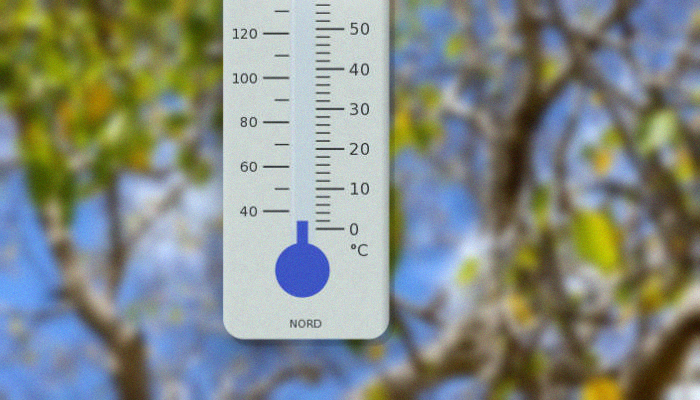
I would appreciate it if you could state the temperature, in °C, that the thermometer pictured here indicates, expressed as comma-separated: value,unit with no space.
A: 2,°C
